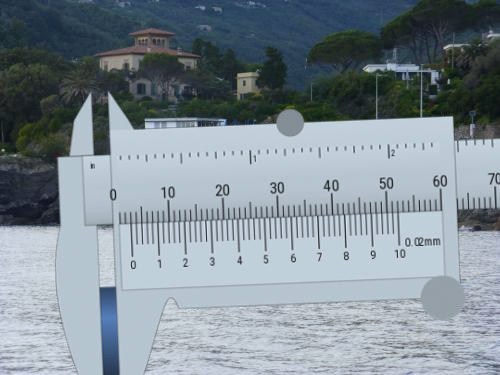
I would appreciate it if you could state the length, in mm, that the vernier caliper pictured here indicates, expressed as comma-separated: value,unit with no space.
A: 3.0,mm
